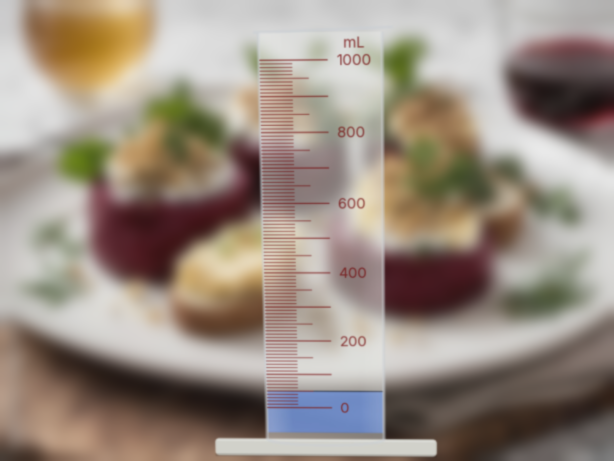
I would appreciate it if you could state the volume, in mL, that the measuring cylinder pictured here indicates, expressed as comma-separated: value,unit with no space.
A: 50,mL
